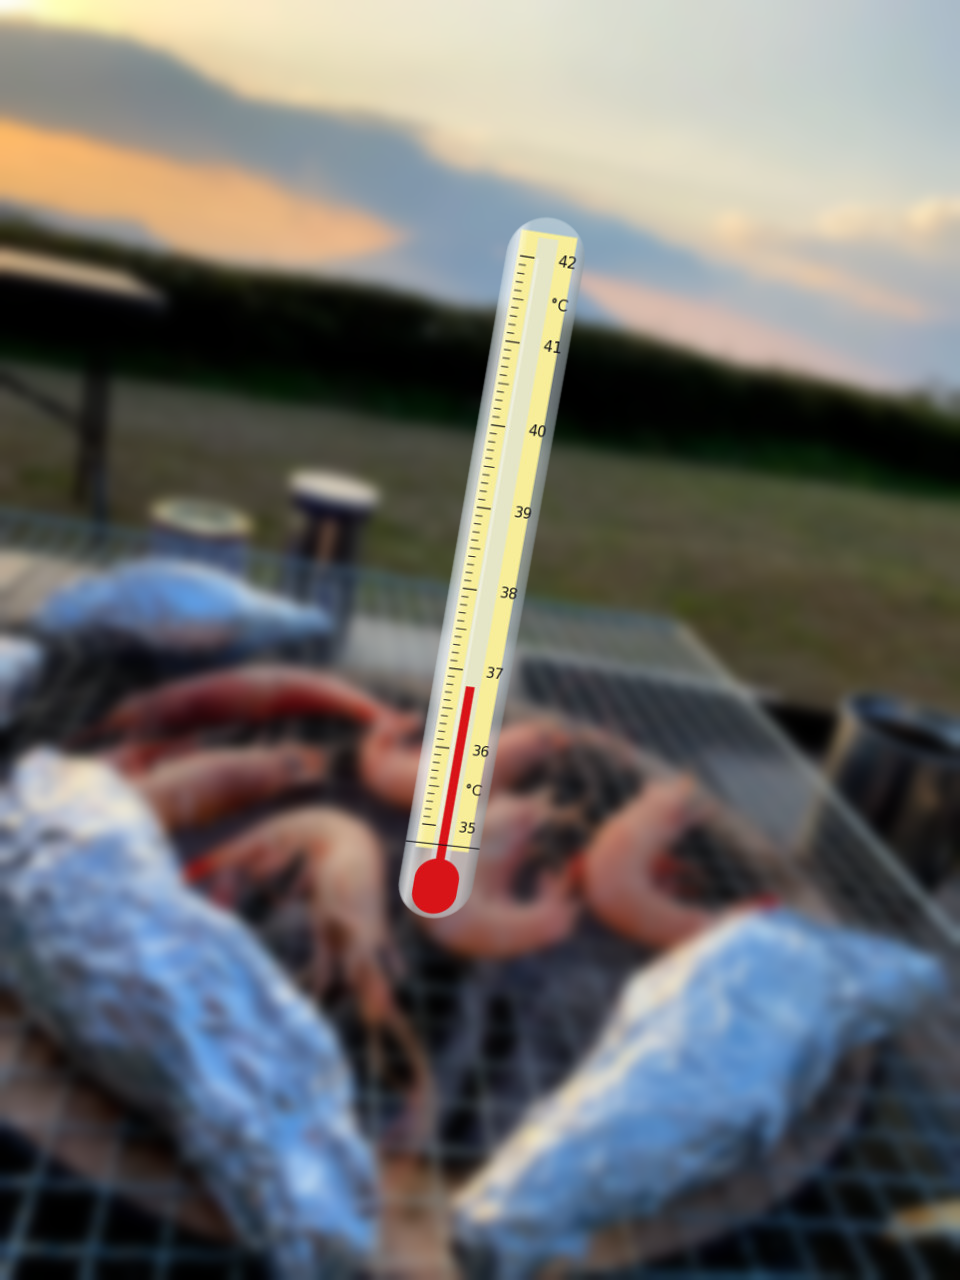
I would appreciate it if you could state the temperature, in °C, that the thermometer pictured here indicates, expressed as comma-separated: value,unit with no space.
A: 36.8,°C
